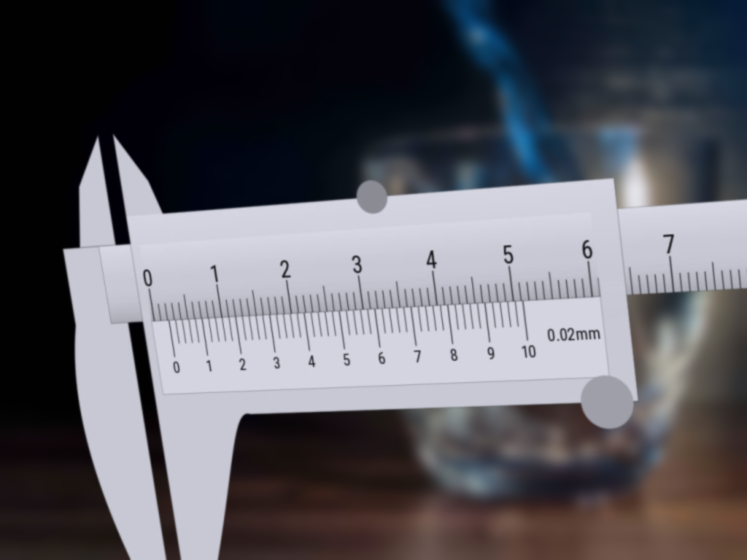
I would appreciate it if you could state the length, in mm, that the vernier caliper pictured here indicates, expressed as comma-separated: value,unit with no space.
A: 2.2,mm
